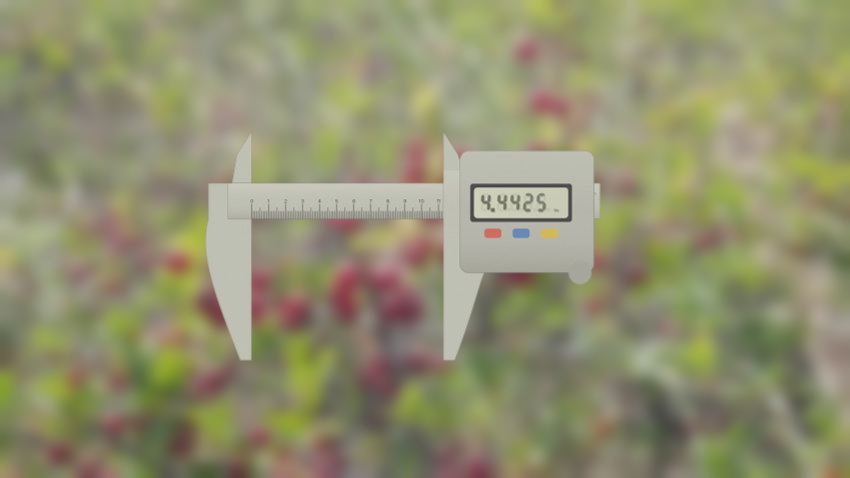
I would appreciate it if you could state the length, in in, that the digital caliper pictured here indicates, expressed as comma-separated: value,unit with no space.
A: 4.4425,in
